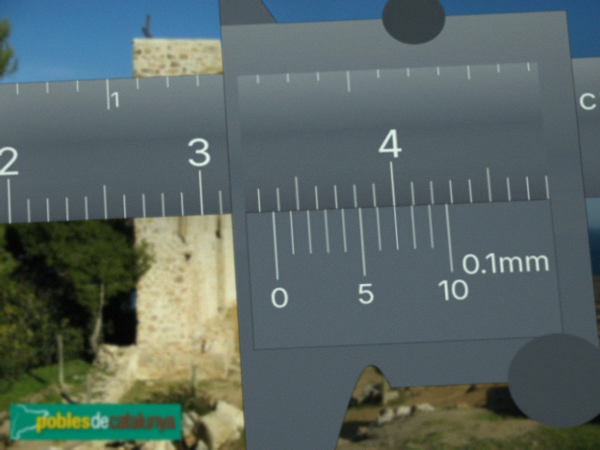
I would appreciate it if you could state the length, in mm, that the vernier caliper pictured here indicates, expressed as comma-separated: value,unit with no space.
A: 33.7,mm
